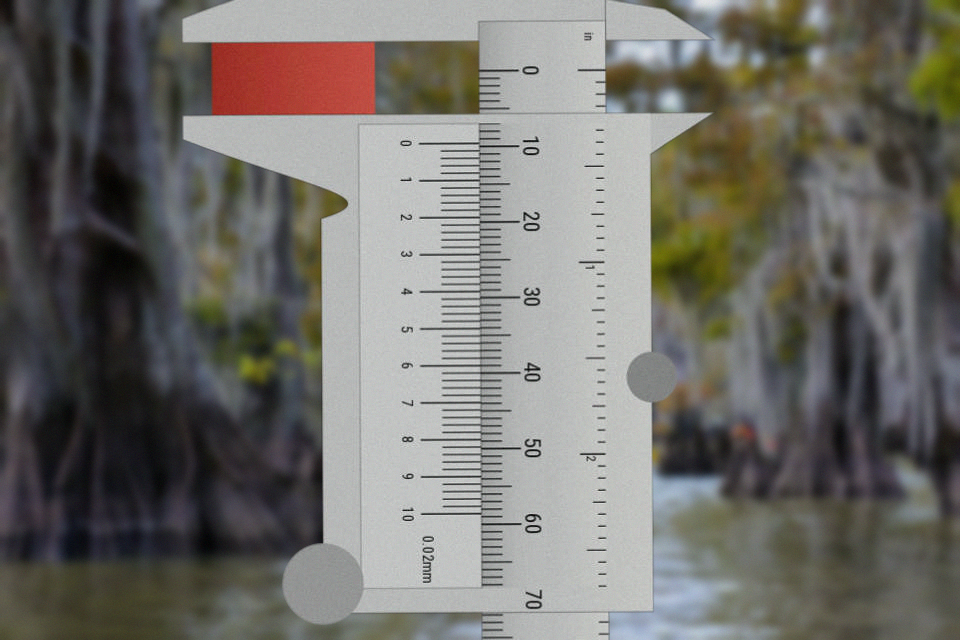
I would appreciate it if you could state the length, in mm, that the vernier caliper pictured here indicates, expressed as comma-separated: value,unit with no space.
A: 9.6,mm
